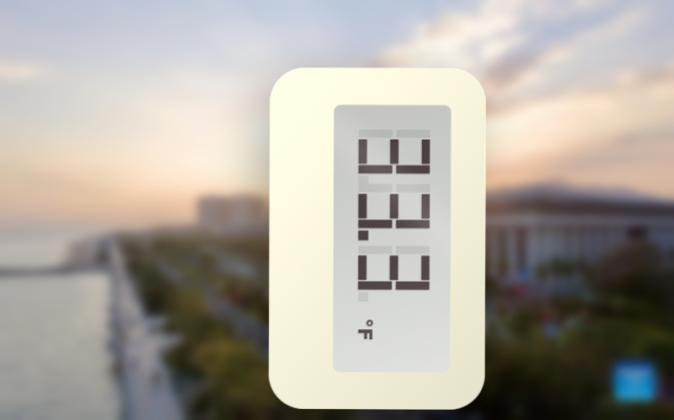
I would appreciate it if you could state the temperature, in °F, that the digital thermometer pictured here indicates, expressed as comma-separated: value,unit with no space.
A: 33.3,°F
